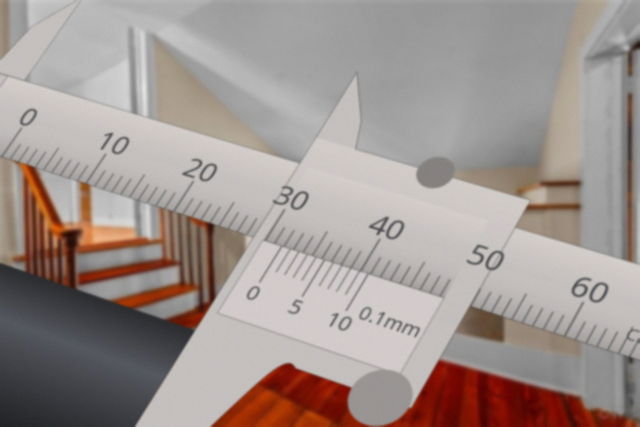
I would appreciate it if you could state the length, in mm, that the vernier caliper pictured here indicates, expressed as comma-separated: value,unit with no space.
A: 31.8,mm
